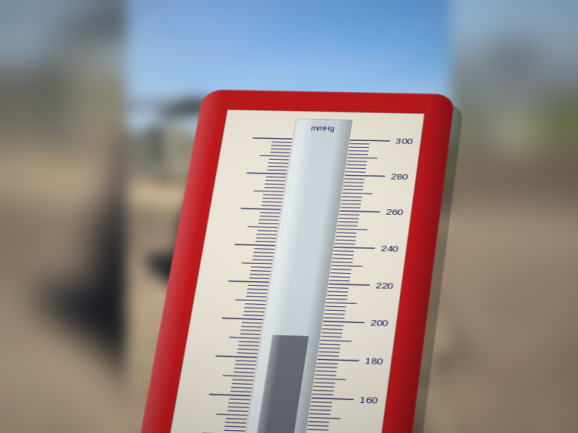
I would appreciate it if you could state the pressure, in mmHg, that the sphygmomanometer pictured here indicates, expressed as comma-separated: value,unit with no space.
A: 192,mmHg
